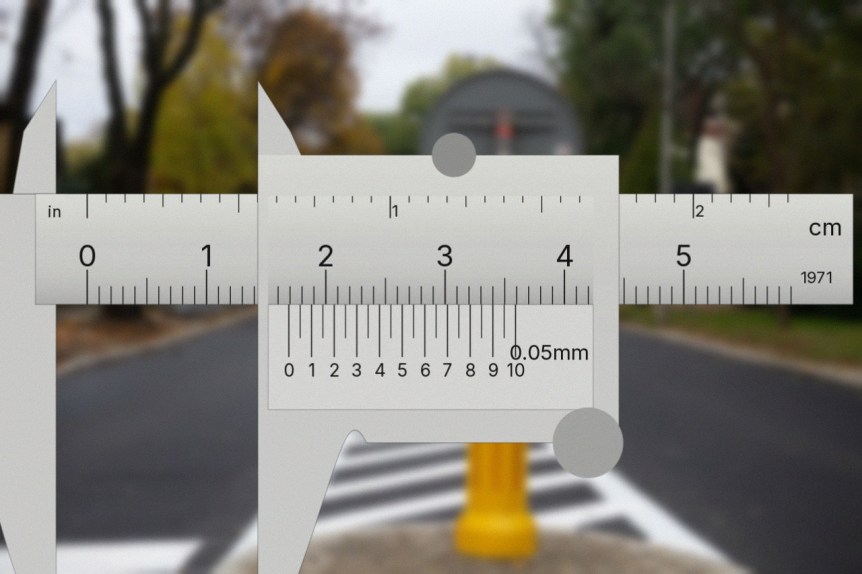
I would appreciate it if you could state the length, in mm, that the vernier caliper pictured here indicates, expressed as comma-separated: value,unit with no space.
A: 16.9,mm
